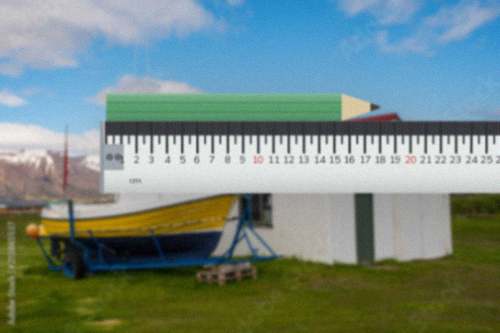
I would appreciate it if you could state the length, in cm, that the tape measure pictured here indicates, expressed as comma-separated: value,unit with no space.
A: 18,cm
